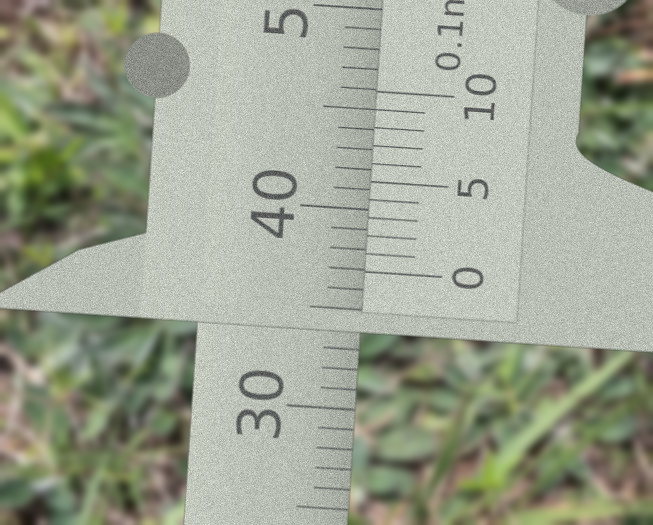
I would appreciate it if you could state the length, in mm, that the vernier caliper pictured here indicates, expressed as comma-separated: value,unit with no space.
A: 36.9,mm
